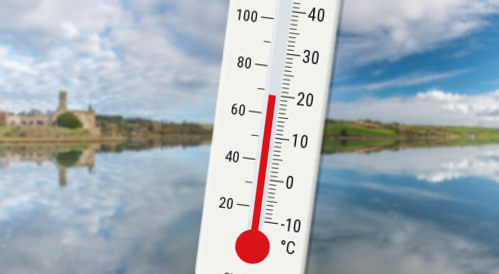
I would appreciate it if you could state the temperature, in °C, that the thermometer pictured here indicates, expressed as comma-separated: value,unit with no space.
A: 20,°C
